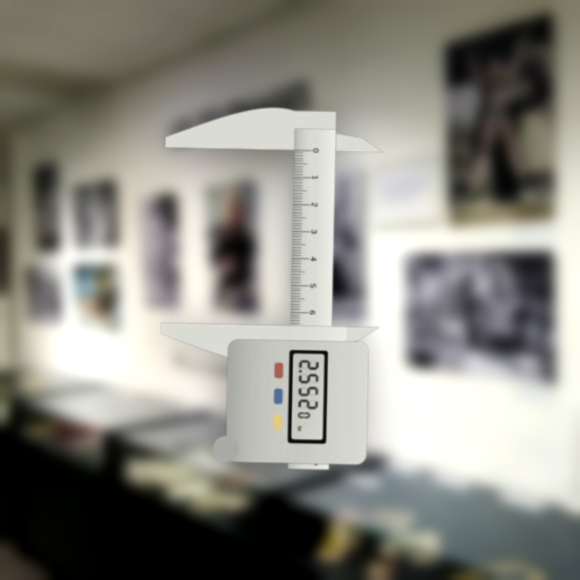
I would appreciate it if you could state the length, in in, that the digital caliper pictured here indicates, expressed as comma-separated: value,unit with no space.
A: 2.5520,in
